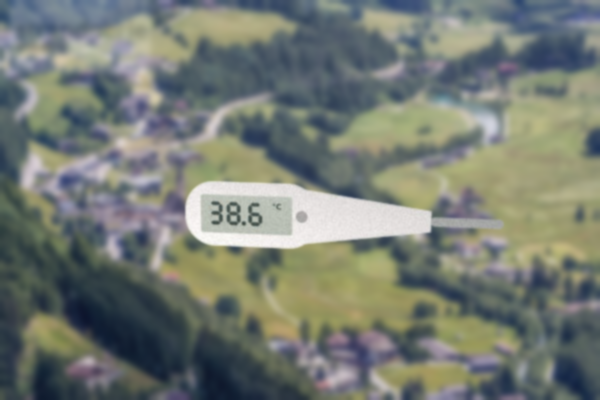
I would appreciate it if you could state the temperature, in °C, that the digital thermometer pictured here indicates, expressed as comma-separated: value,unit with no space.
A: 38.6,°C
